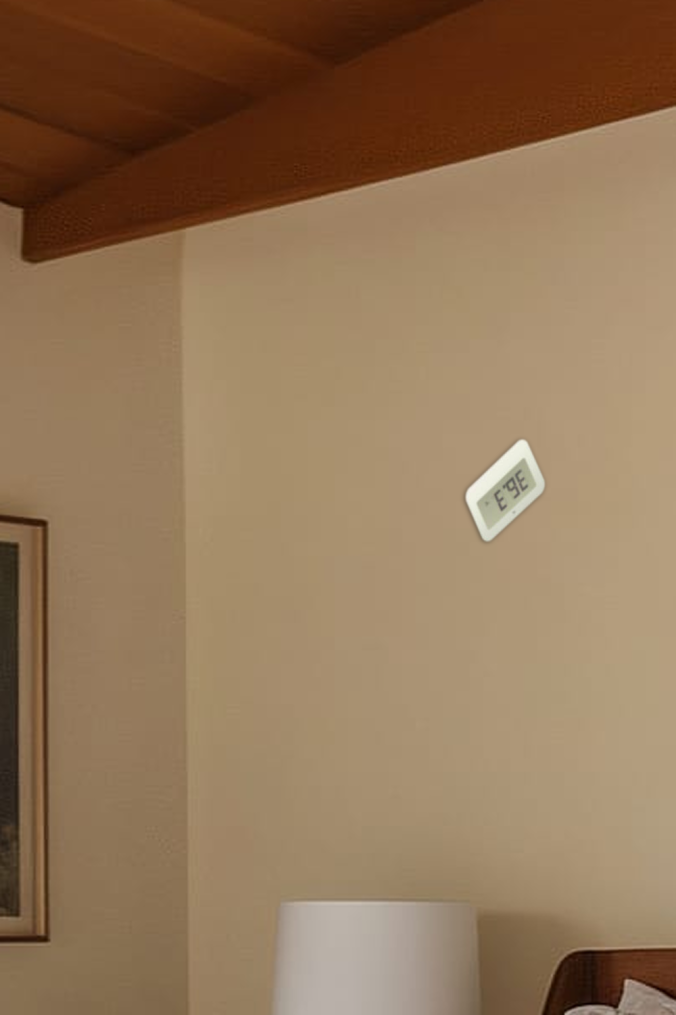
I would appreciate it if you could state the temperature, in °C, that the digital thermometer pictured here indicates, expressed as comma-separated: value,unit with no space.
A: 36.3,°C
